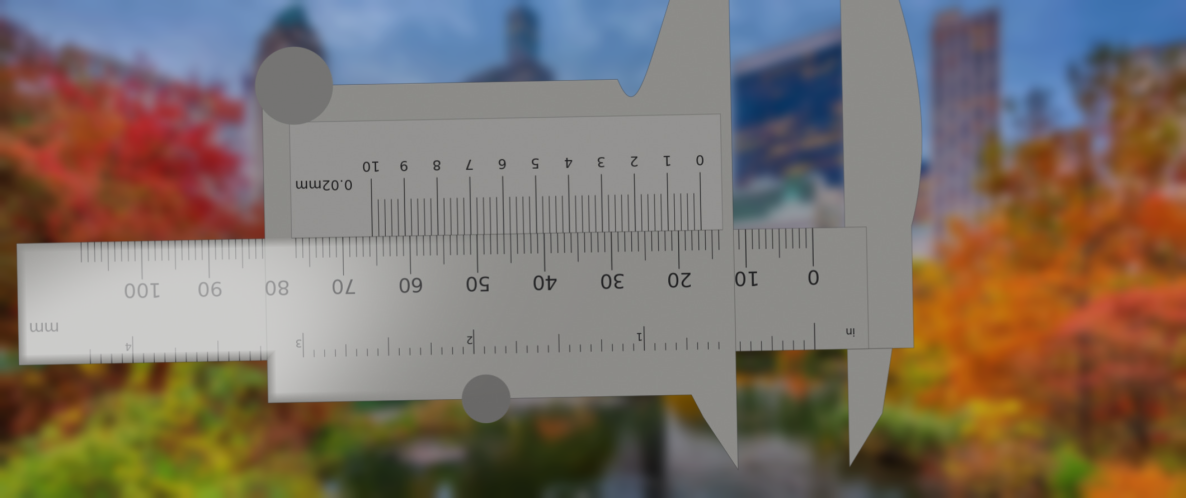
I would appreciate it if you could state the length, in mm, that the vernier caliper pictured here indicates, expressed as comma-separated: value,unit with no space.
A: 16.6,mm
